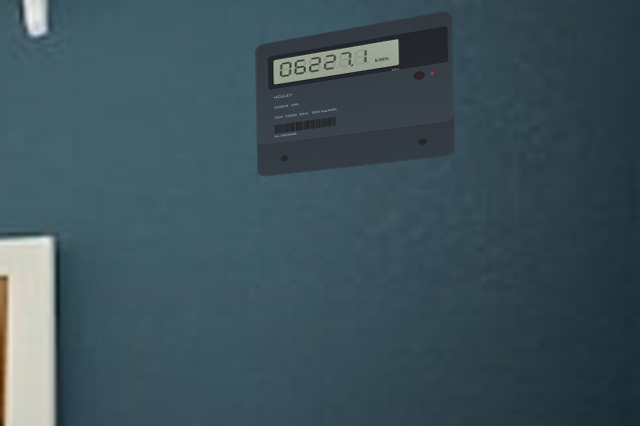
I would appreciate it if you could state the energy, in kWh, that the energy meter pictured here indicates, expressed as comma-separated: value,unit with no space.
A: 6227.1,kWh
